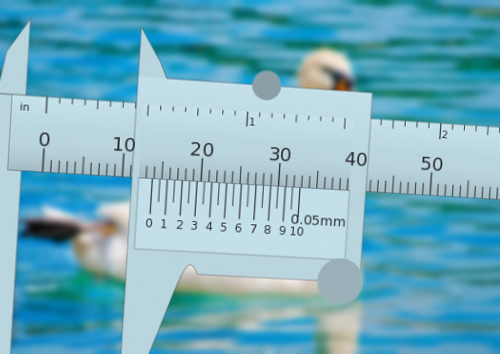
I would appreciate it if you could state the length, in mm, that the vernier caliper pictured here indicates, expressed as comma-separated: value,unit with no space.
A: 13.8,mm
